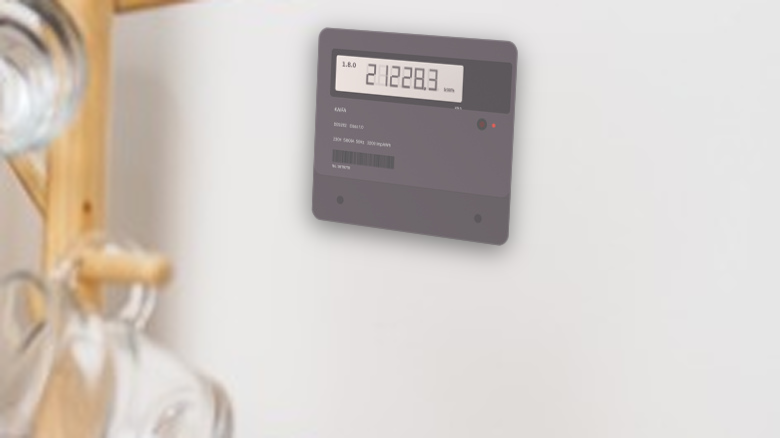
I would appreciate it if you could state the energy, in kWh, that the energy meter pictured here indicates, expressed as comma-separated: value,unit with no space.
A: 21228.3,kWh
